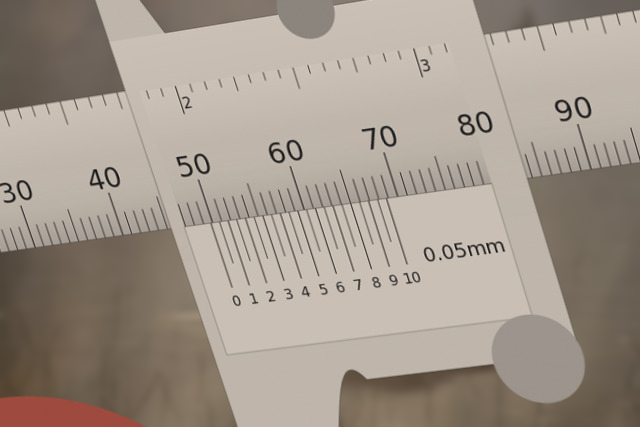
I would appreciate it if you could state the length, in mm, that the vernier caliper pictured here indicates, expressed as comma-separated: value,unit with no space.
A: 49.8,mm
